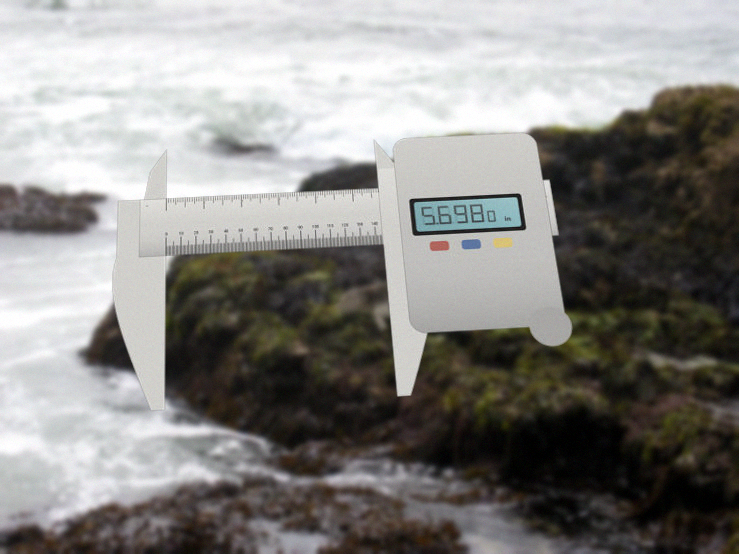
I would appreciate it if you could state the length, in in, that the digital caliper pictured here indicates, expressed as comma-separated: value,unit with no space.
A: 5.6980,in
